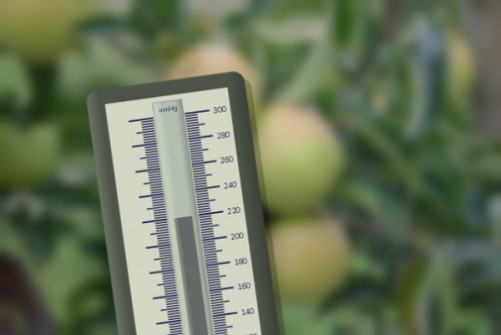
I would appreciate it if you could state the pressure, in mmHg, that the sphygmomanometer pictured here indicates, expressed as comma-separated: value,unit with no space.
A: 220,mmHg
